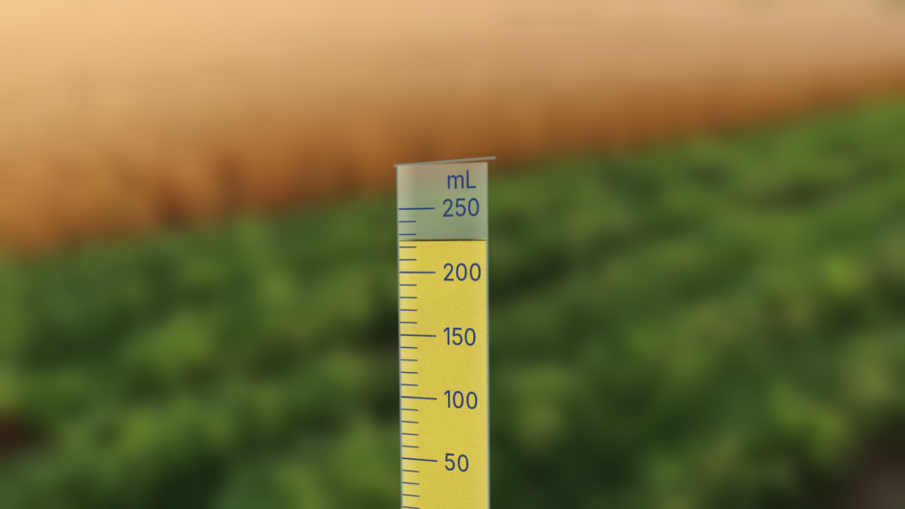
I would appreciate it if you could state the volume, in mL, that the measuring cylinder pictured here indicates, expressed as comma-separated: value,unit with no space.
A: 225,mL
